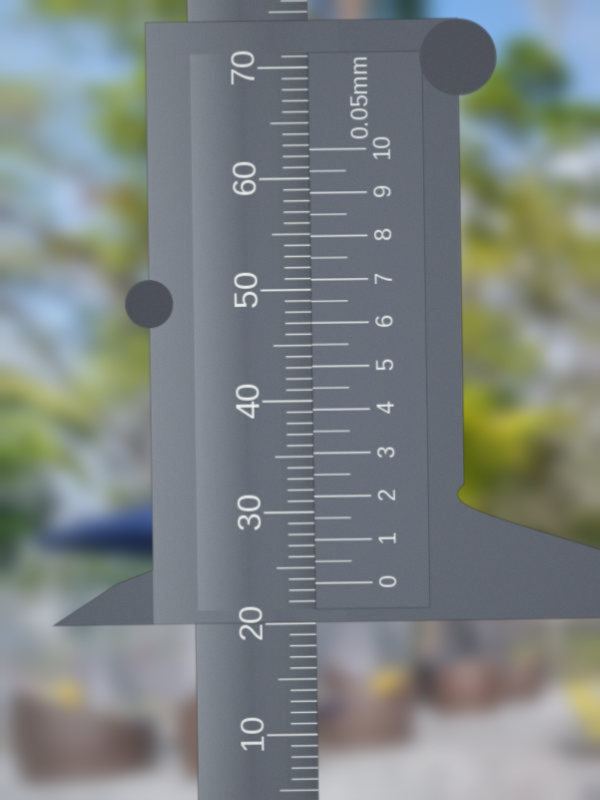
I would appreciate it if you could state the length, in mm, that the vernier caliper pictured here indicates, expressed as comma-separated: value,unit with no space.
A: 23.6,mm
